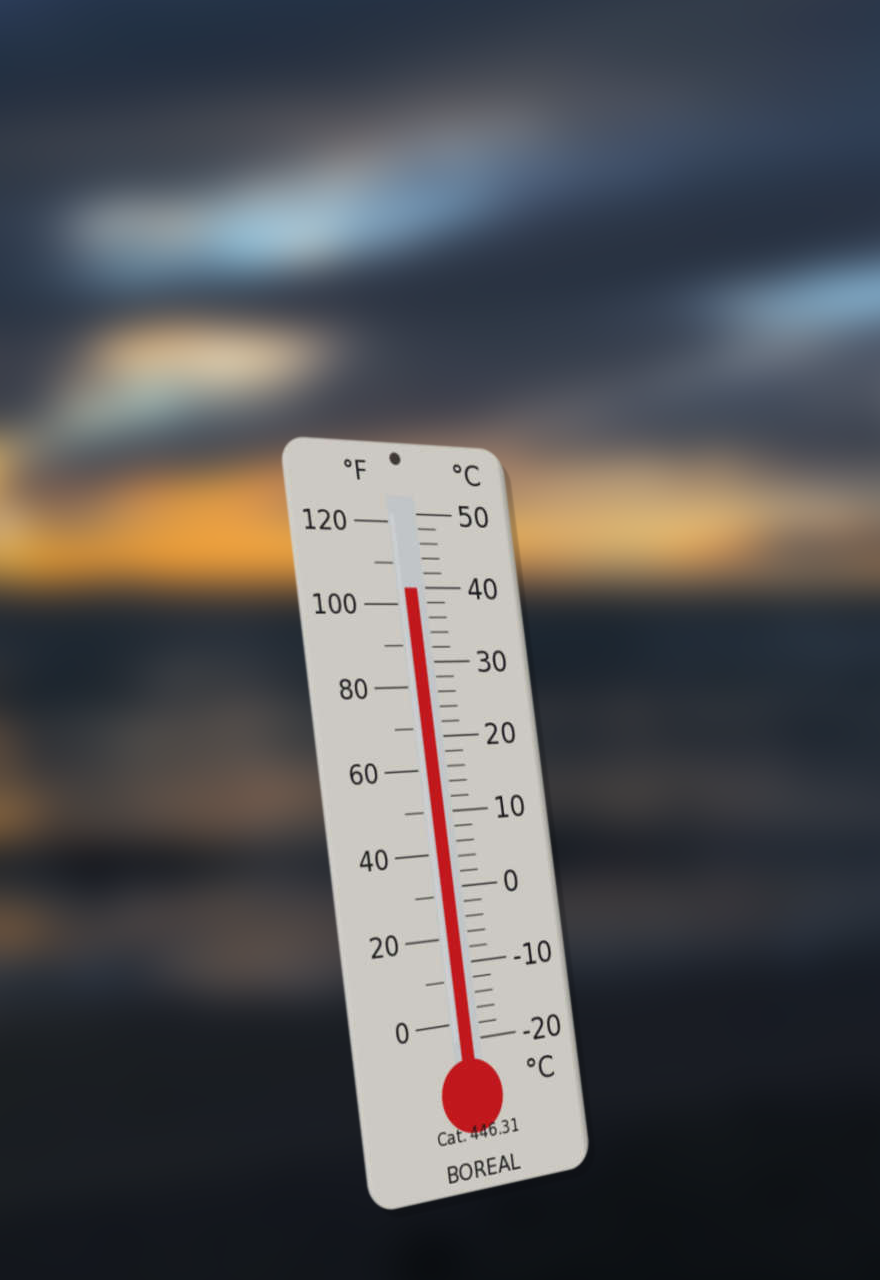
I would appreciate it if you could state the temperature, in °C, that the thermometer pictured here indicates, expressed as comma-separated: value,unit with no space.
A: 40,°C
